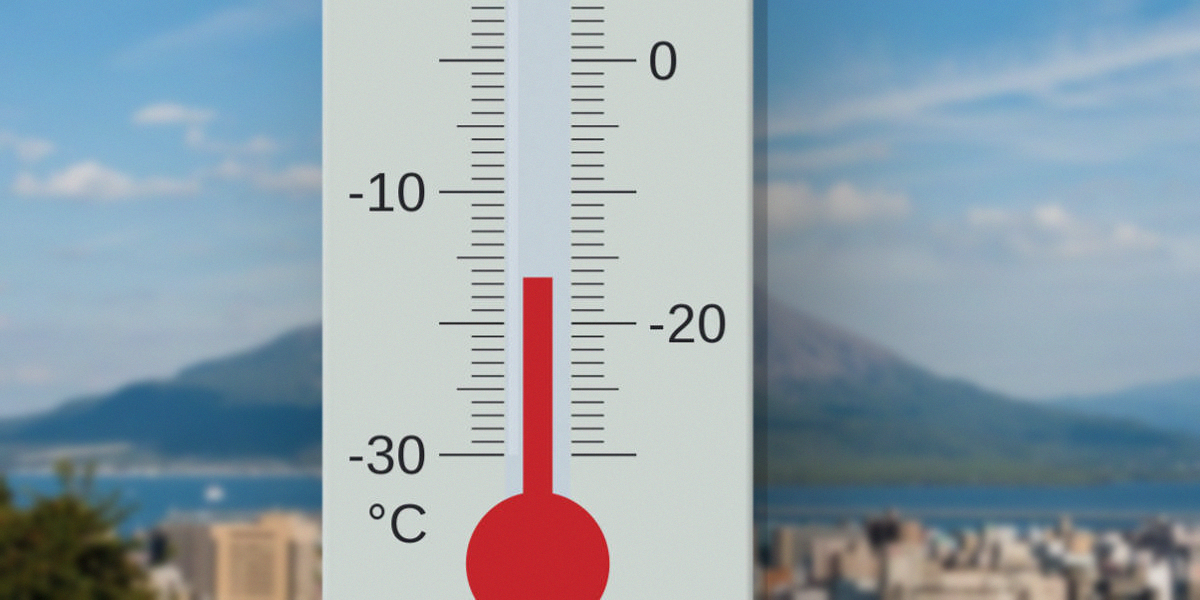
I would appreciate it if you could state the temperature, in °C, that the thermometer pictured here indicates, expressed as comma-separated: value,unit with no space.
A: -16.5,°C
